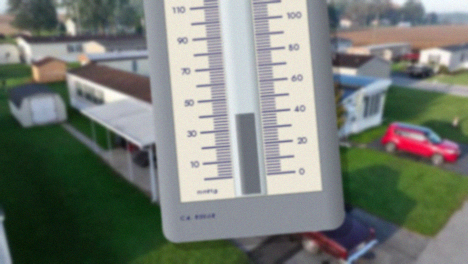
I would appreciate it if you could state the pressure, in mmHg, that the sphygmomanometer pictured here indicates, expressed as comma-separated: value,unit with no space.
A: 40,mmHg
